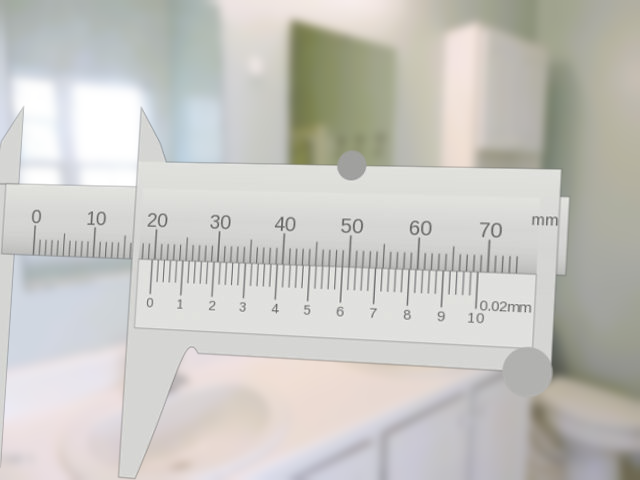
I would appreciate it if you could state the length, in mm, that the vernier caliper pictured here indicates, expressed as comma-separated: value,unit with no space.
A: 19.6,mm
